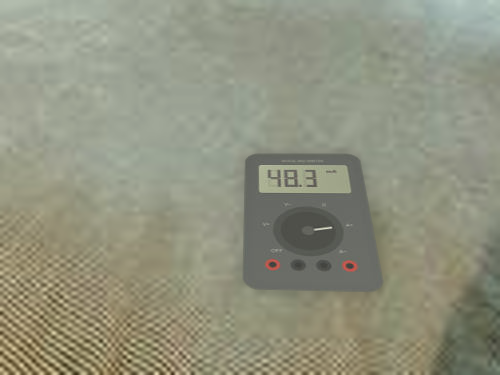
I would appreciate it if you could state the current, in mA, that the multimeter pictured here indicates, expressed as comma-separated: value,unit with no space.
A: 48.3,mA
